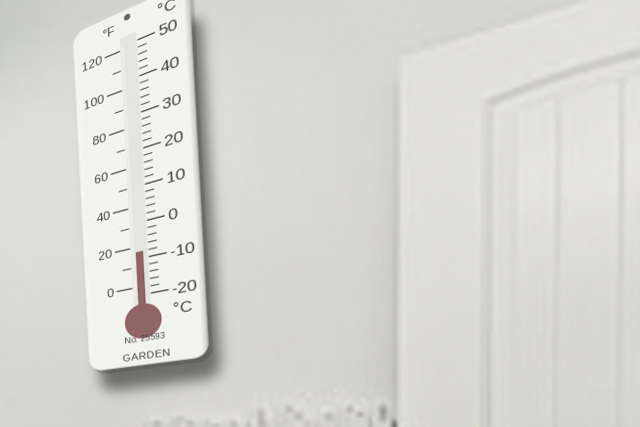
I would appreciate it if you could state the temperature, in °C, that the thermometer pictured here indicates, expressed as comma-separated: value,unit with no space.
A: -8,°C
